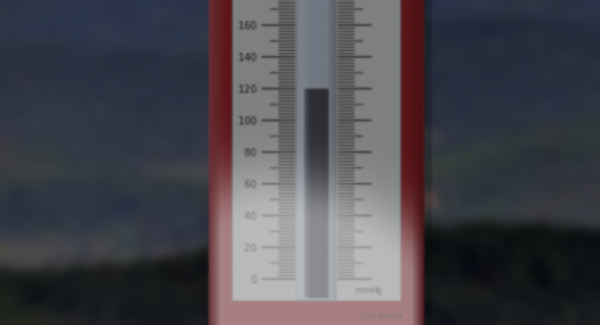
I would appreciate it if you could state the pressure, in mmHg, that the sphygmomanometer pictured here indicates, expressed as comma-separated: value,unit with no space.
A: 120,mmHg
